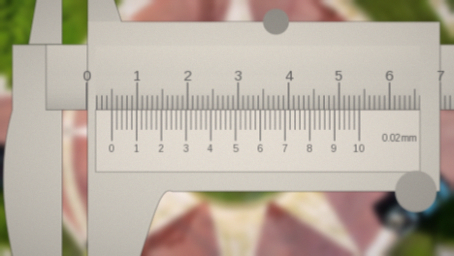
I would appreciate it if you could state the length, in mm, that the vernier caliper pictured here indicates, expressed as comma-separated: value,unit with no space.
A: 5.0,mm
